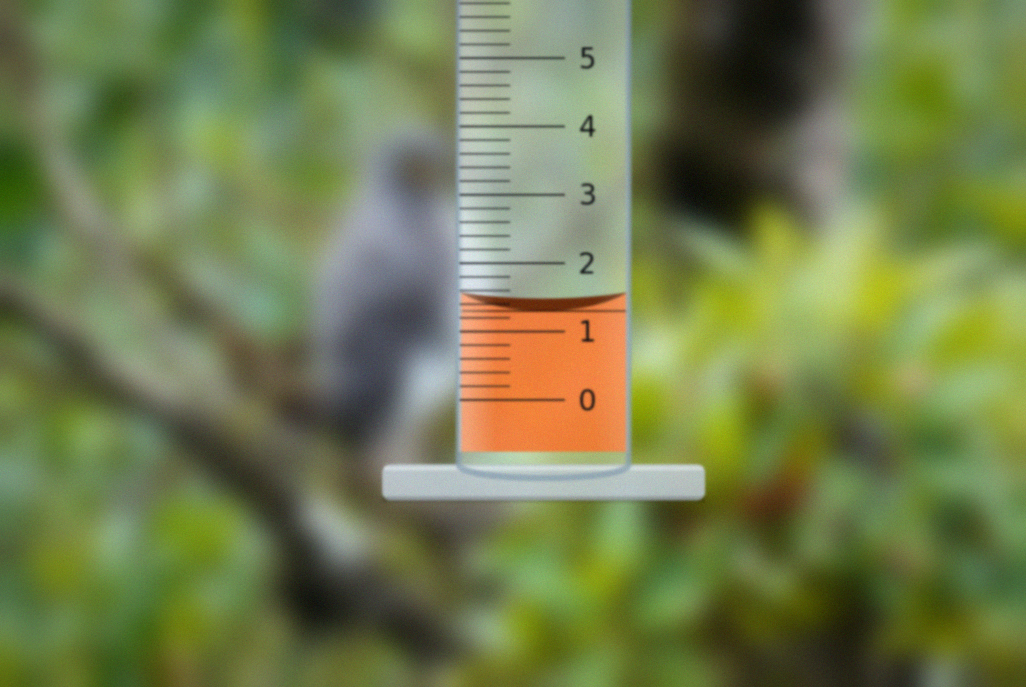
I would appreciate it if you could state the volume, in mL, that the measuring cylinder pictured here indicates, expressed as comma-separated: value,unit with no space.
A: 1.3,mL
